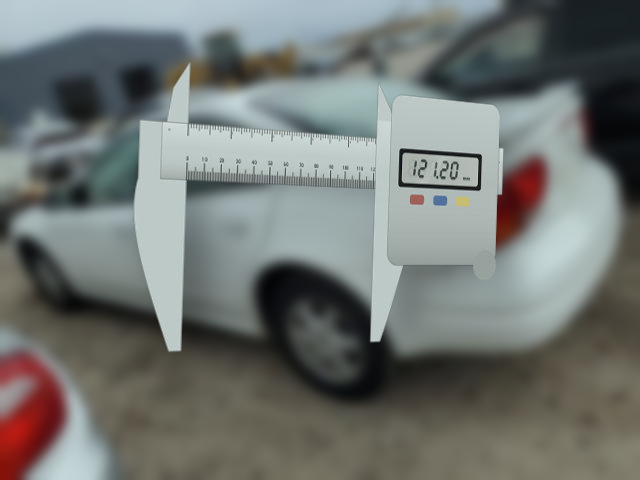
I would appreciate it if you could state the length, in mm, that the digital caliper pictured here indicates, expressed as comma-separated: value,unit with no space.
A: 121.20,mm
